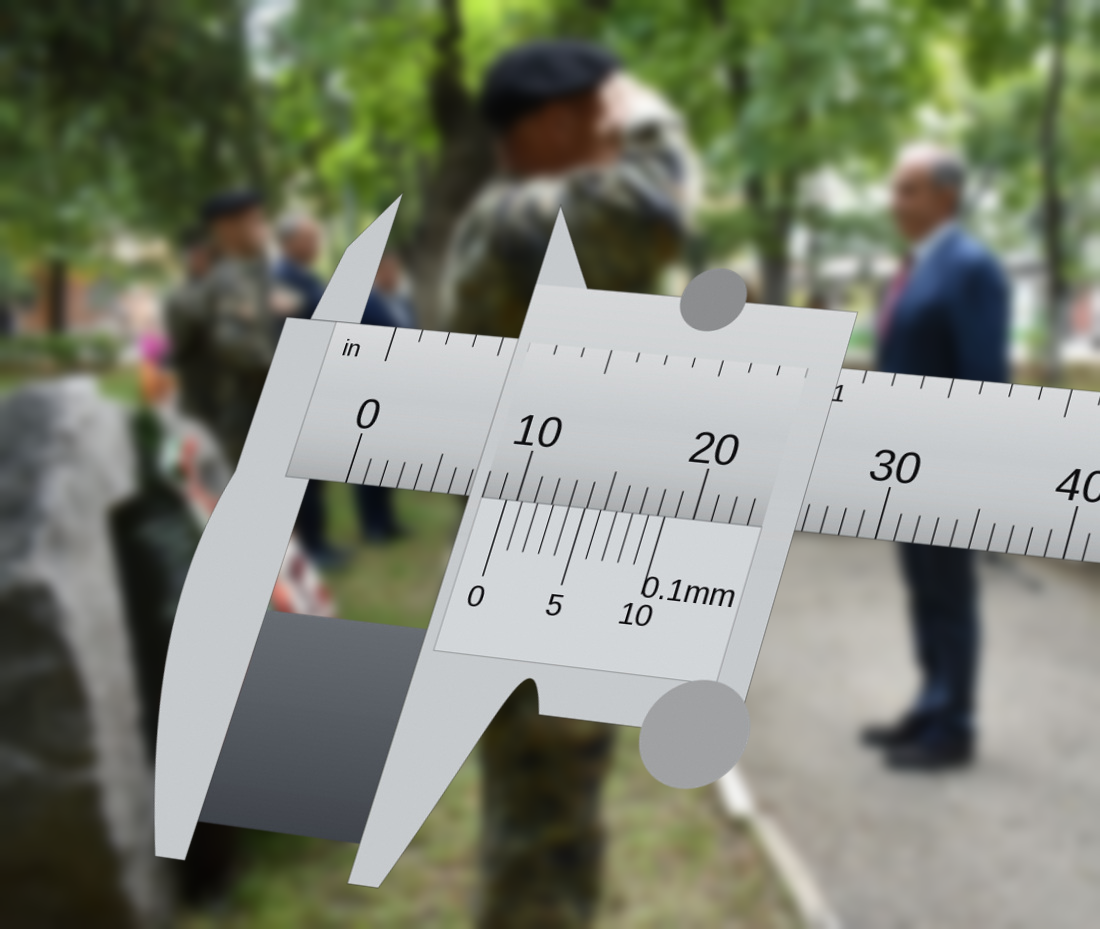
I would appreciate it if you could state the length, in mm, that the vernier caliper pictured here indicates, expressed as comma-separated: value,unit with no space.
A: 9.4,mm
